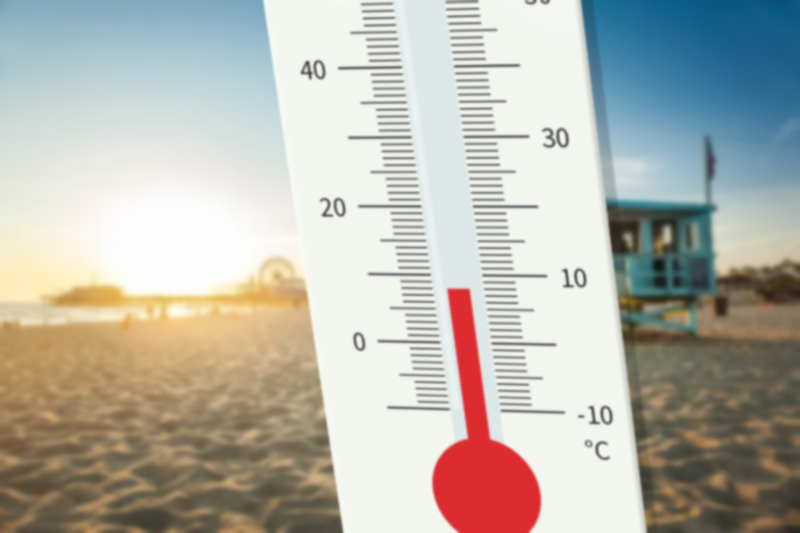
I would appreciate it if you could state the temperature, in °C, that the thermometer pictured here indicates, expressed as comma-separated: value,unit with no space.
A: 8,°C
